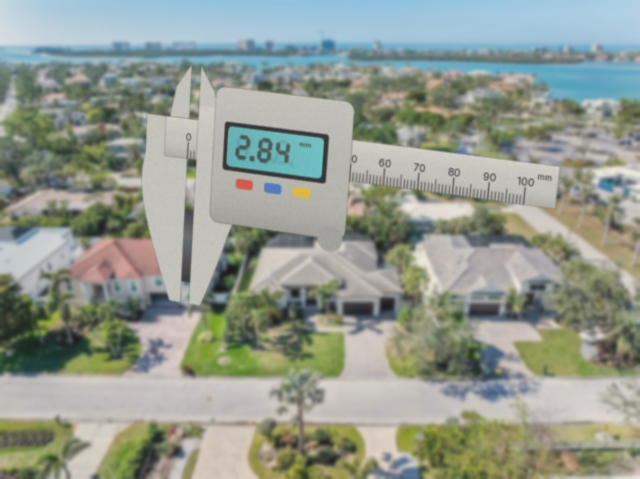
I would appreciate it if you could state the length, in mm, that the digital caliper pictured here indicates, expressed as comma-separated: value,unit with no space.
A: 2.84,mm
